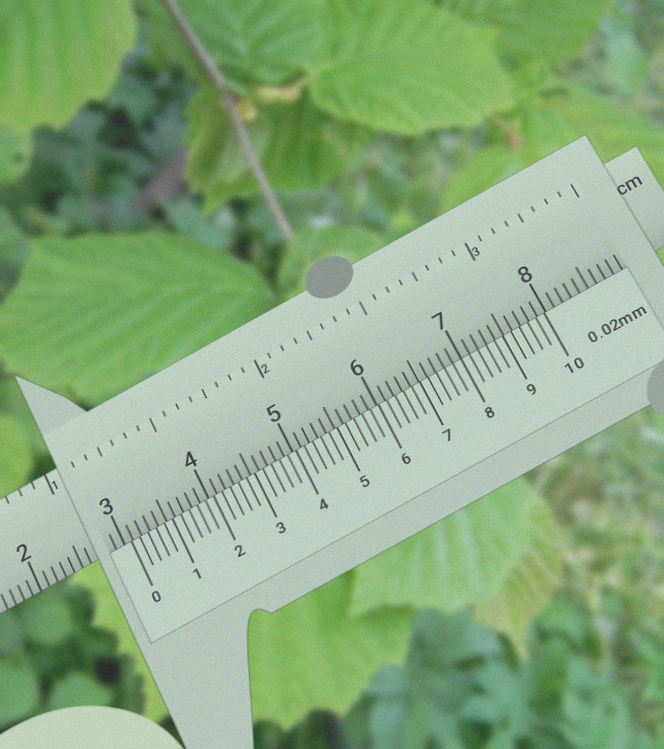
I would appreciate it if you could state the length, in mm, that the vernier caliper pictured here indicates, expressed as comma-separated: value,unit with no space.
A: 30.8,mm
